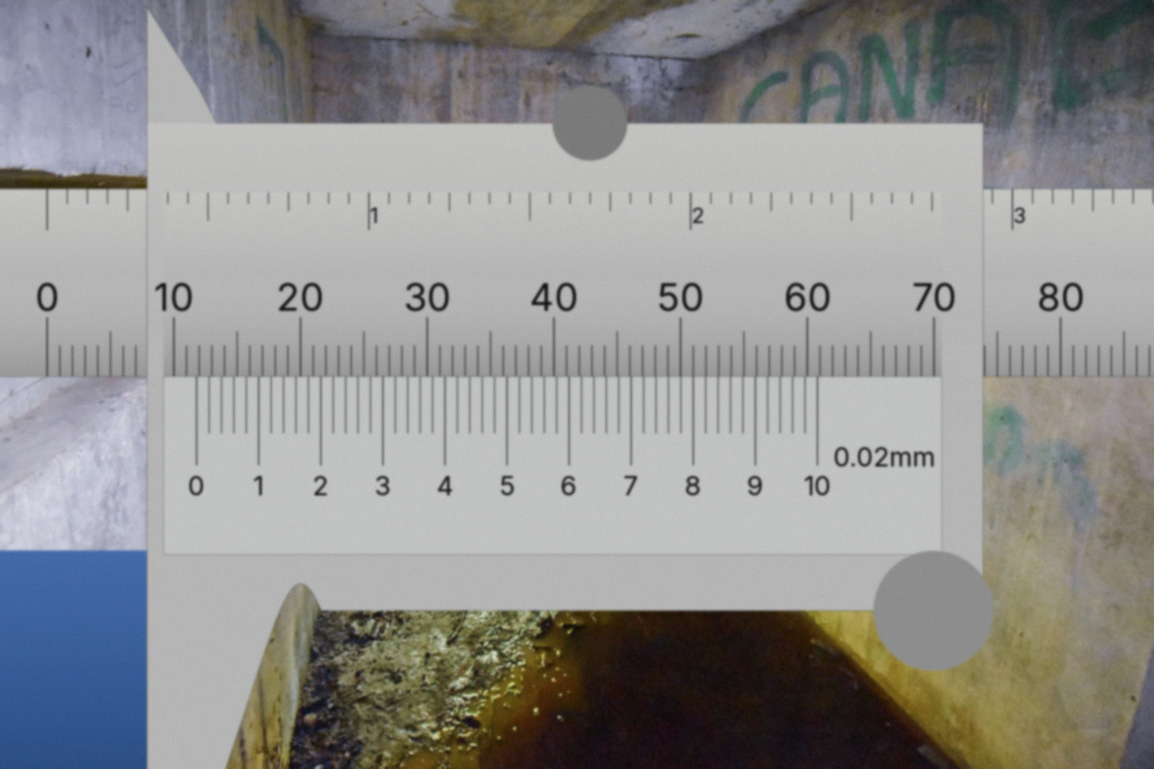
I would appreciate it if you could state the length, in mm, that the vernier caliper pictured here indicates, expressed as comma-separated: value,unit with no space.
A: 11.8,mm
